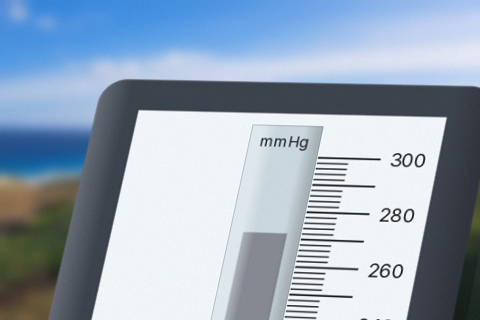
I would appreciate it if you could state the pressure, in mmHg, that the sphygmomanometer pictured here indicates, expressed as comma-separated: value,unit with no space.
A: 272,mmHg
